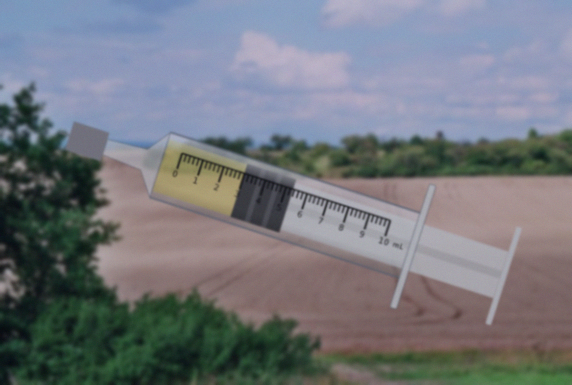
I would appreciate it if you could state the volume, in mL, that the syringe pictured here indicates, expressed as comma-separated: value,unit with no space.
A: 3,mL
